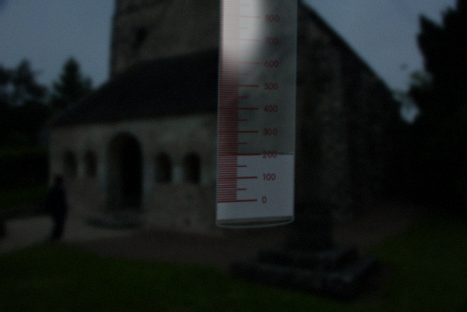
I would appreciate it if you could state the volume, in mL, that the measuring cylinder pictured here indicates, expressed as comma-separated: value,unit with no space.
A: 200,mL
